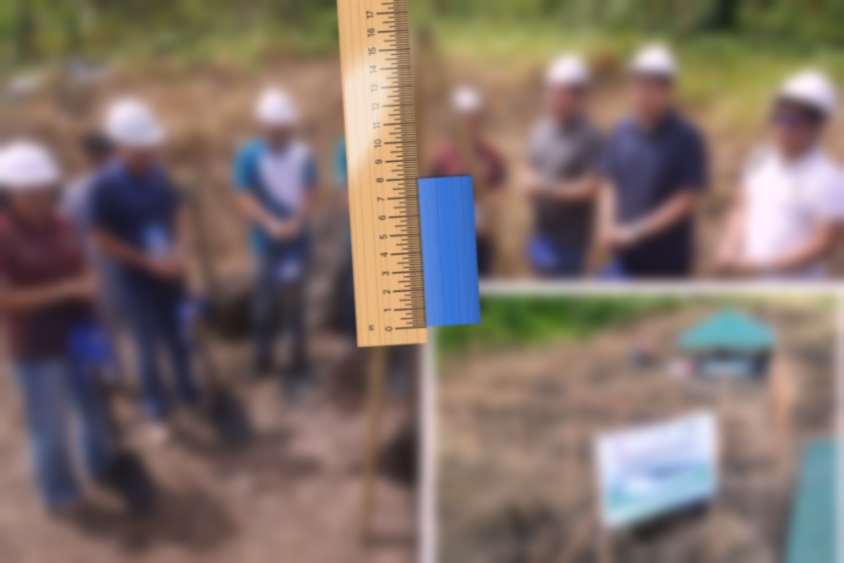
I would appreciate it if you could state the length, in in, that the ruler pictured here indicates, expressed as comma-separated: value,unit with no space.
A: 8,in
